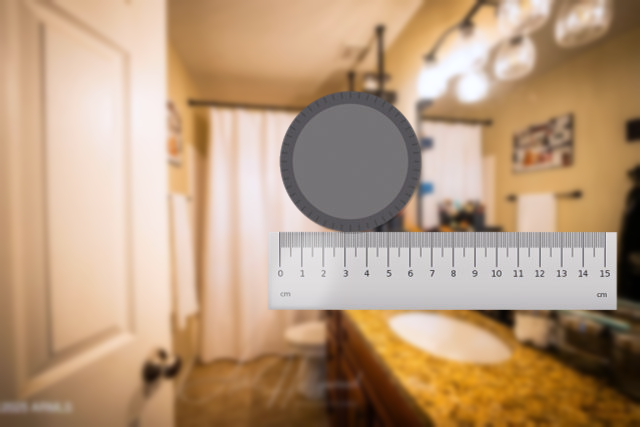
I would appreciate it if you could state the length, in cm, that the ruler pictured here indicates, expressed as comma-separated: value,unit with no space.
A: 6.5,cm
